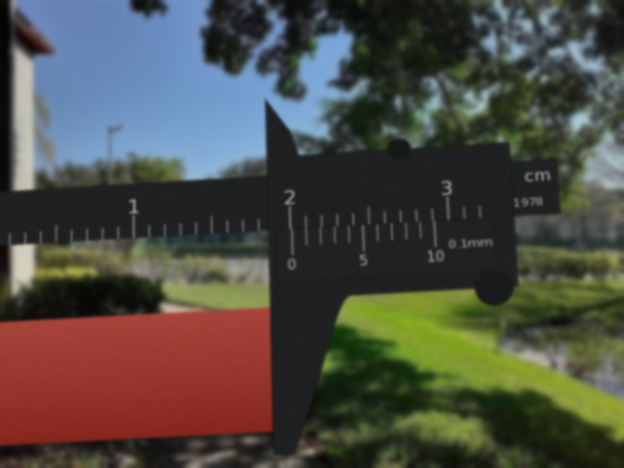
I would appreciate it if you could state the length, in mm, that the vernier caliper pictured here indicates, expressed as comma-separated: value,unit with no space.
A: 20.1,mm
